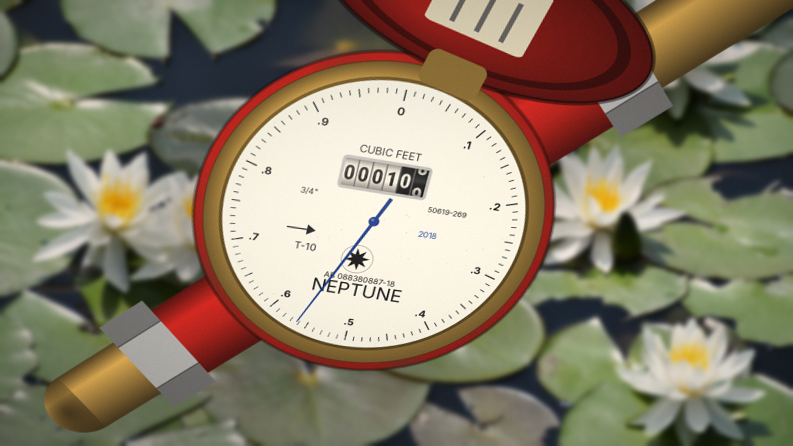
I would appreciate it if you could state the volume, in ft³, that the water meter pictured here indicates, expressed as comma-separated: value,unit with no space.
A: 108.56,ft³
